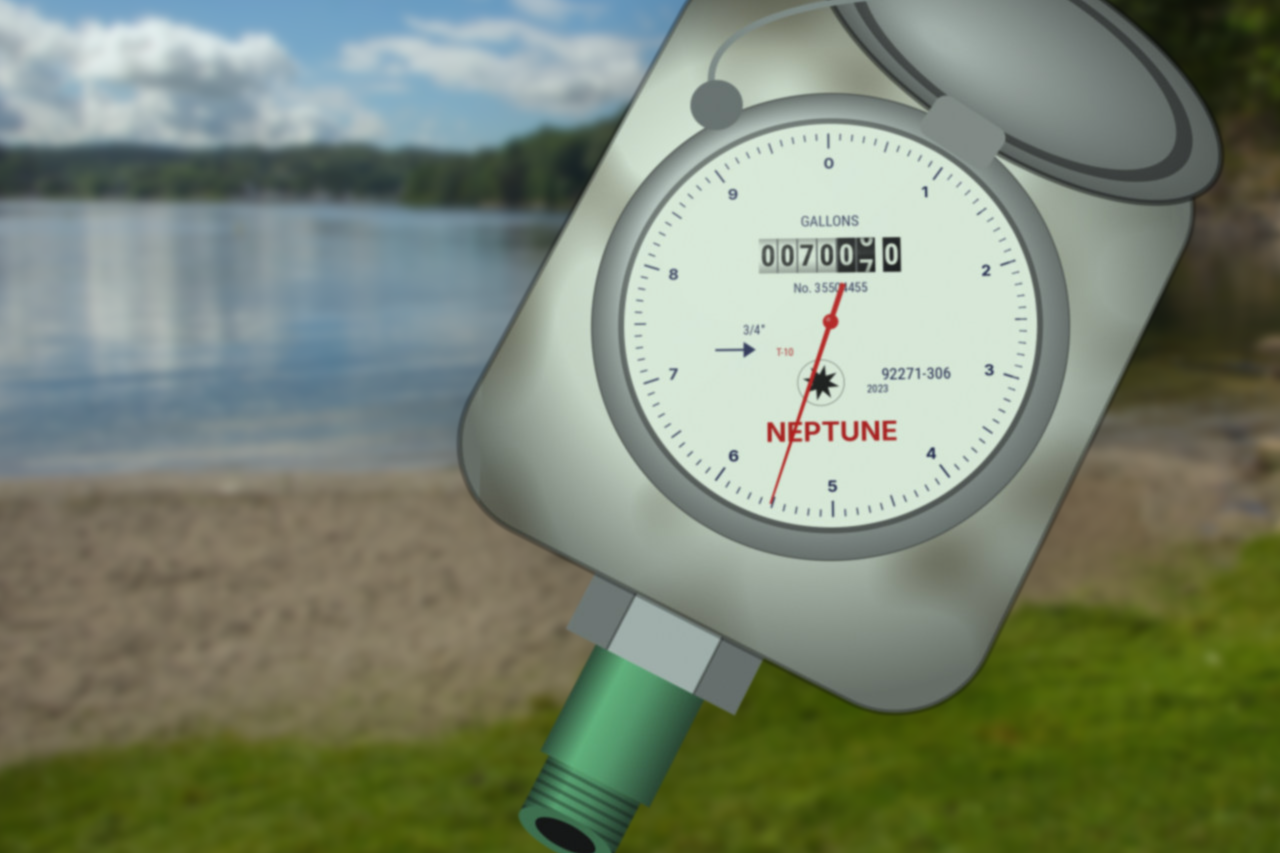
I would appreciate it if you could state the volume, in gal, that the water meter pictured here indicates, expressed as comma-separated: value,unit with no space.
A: 70065.5,gal
